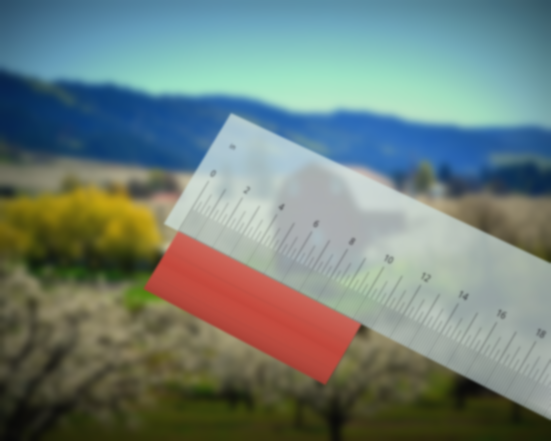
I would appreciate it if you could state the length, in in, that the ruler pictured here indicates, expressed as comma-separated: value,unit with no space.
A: 10.5,in
